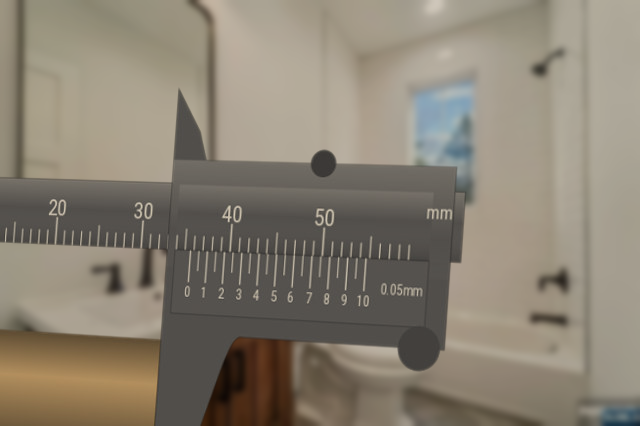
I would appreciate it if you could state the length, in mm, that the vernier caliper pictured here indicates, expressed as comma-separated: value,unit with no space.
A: 35.6,mm
